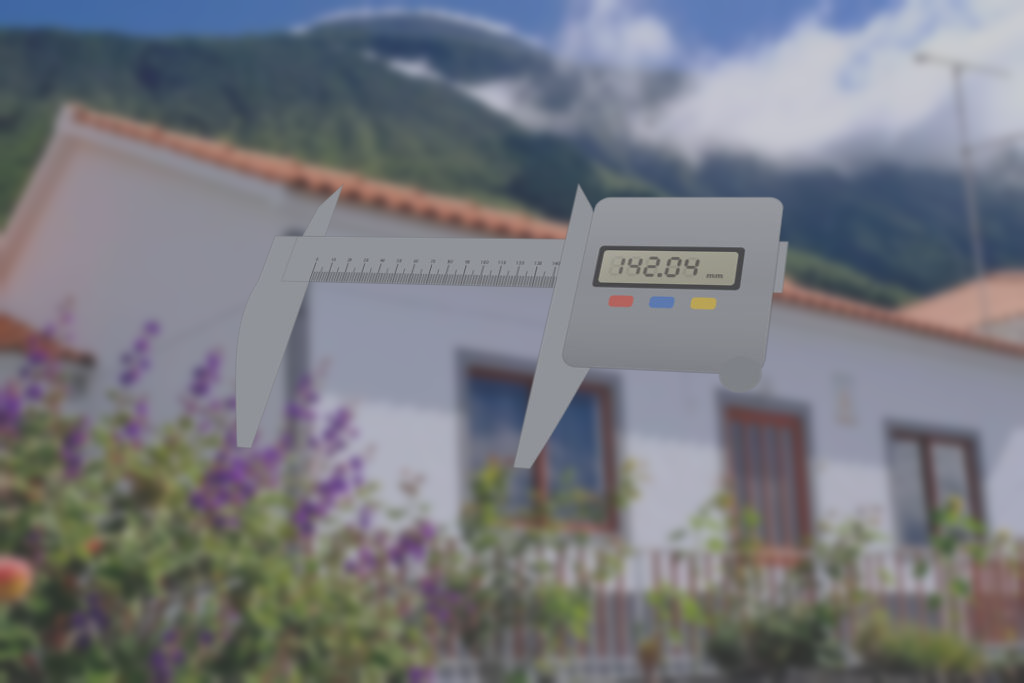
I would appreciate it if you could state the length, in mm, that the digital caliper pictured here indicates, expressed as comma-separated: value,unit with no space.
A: 142.04,mm
